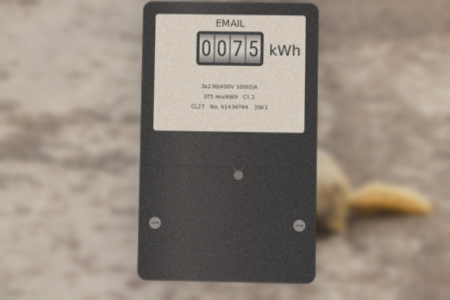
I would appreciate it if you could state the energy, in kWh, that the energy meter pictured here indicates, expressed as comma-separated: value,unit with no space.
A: 75,kWh
